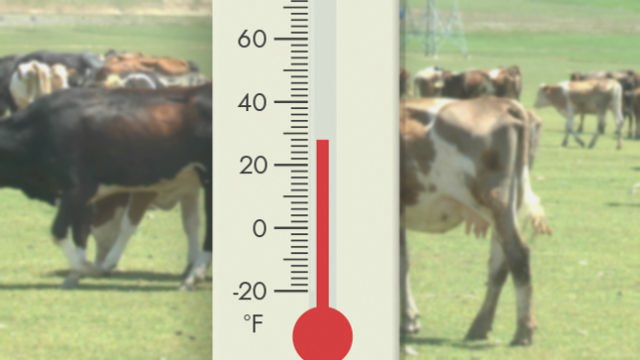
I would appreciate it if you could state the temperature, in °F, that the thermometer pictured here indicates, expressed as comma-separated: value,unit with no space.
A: 28,°F
